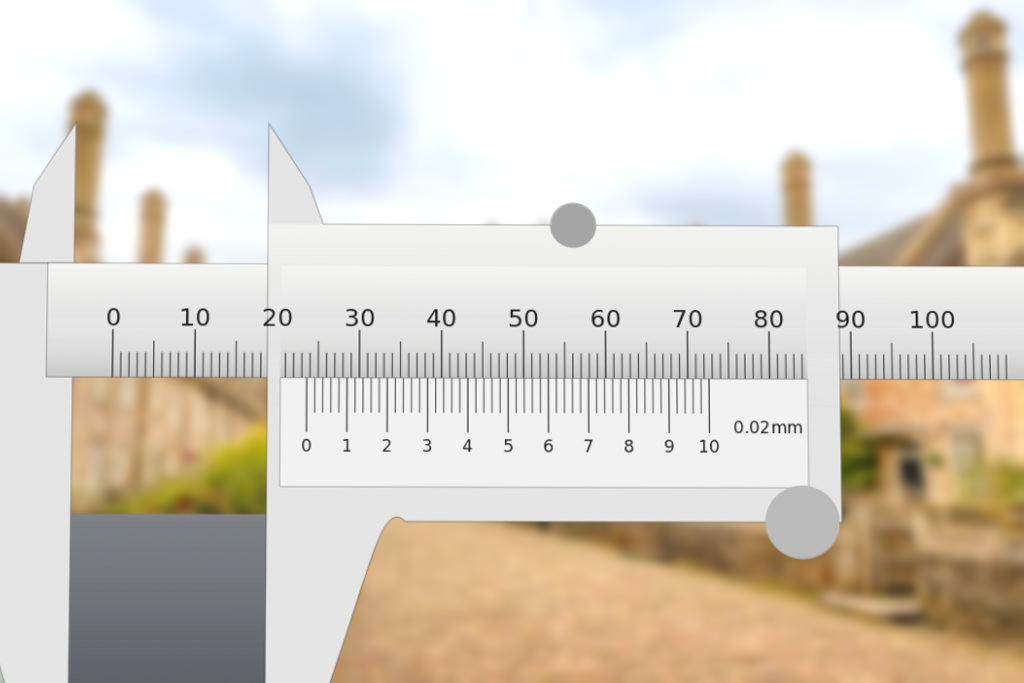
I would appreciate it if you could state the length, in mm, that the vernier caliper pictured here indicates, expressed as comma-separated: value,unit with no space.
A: 23.6,mm
